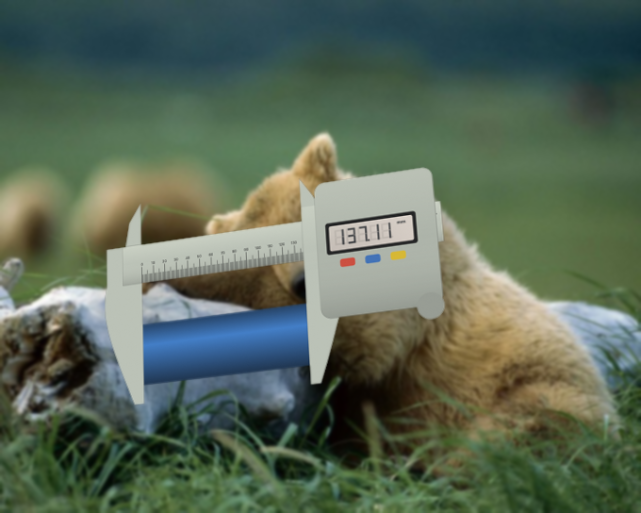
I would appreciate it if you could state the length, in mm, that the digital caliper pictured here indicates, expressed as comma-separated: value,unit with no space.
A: 137.11,mm
